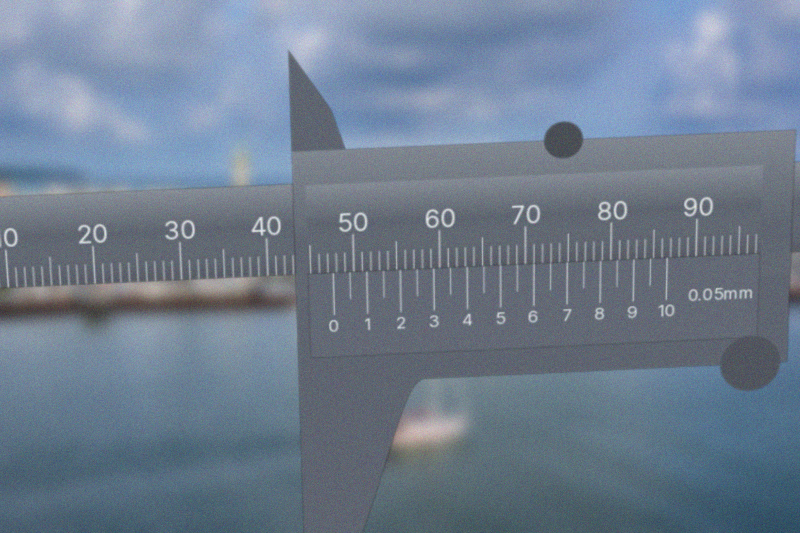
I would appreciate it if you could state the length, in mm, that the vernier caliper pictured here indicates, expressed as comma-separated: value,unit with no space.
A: 47.6,mm
